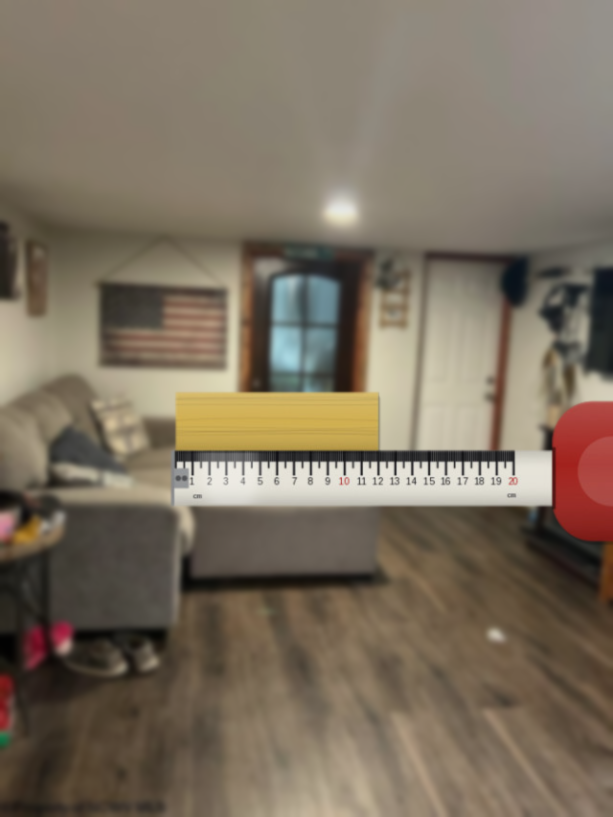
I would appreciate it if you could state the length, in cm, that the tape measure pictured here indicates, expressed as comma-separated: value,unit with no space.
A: 12,cm
